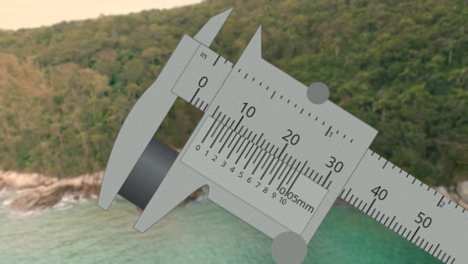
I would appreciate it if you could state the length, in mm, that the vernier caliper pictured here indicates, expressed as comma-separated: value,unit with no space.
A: 6.0,mm
